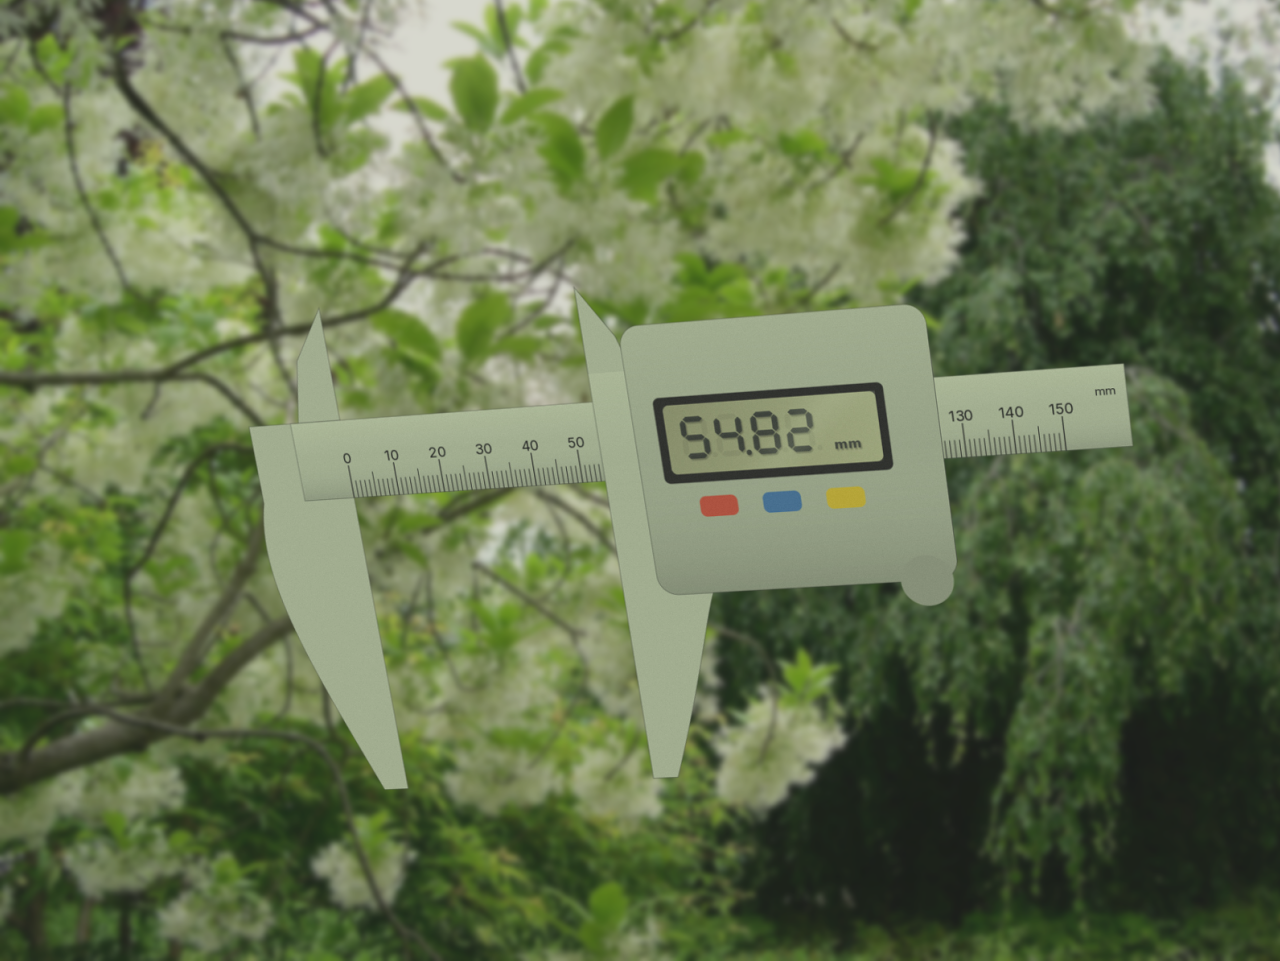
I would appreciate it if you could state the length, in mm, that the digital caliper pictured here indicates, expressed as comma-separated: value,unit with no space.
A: 54.82,mm
